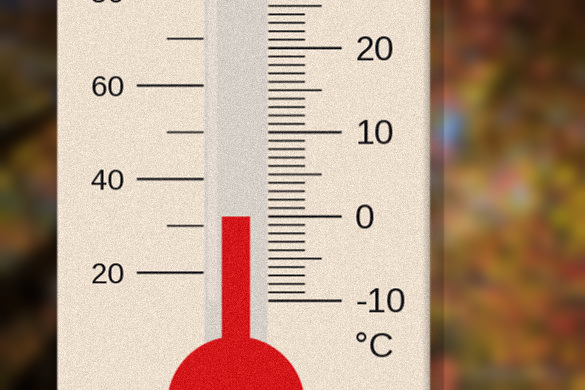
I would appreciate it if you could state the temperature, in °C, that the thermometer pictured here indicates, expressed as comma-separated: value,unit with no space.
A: 0,°C
